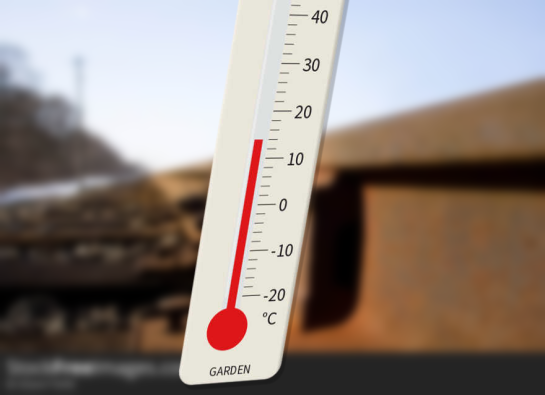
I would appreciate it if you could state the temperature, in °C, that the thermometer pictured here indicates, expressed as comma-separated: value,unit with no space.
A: 14,°C
